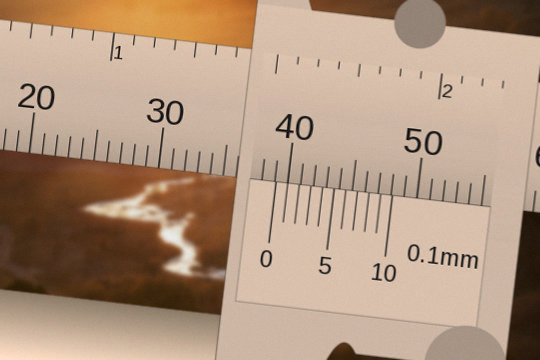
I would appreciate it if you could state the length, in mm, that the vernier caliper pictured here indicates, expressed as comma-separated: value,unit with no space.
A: 39.1,mm
